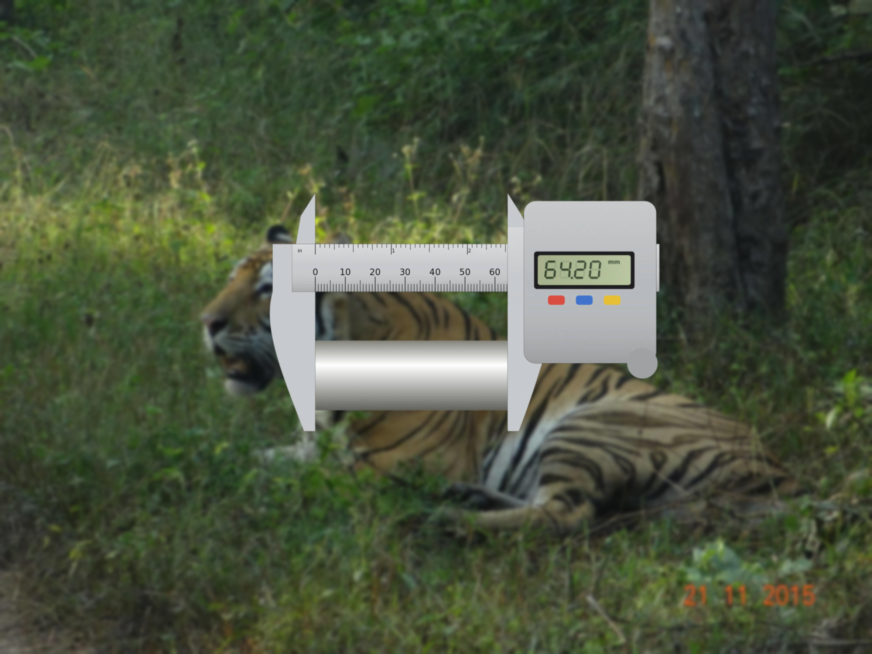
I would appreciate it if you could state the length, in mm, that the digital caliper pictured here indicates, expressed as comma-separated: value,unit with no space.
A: 64.20,mm
